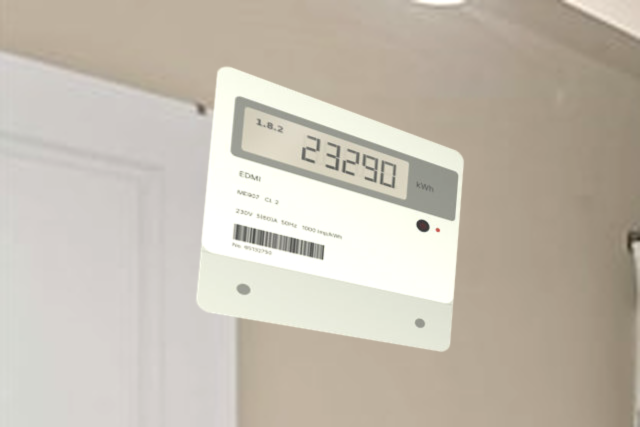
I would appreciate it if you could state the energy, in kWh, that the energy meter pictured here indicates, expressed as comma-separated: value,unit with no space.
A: 23290,kWh
